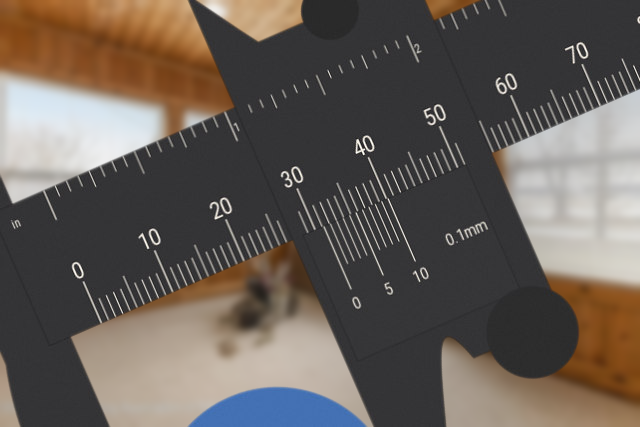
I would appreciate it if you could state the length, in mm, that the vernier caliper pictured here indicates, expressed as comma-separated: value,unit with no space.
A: 31.2,mm
